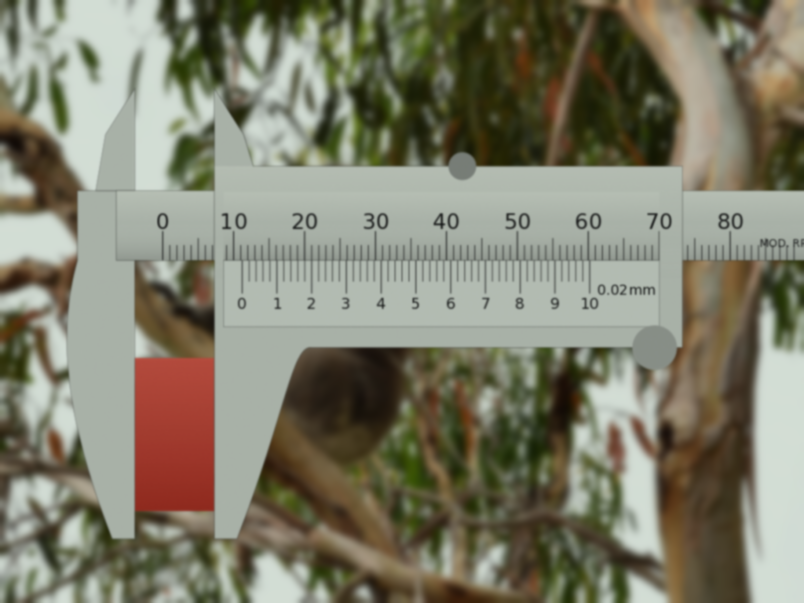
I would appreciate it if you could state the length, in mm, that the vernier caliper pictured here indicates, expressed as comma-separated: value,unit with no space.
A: 11.2,mm
